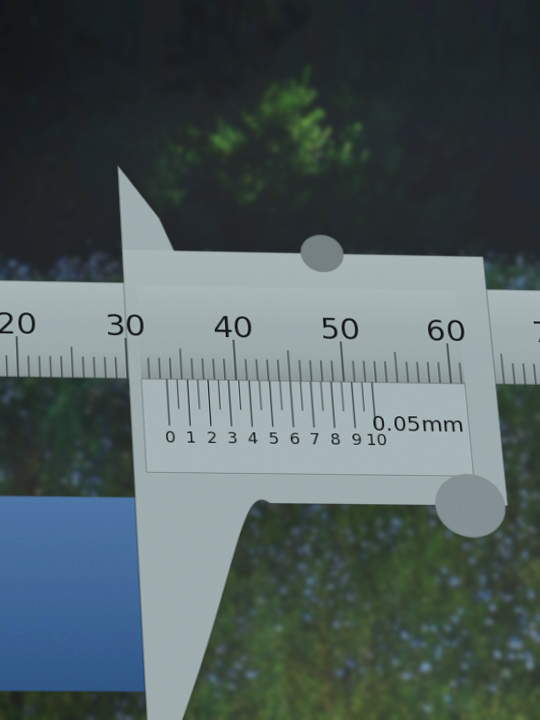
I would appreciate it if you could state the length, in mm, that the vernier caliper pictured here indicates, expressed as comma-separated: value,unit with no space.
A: 33.6,mm
